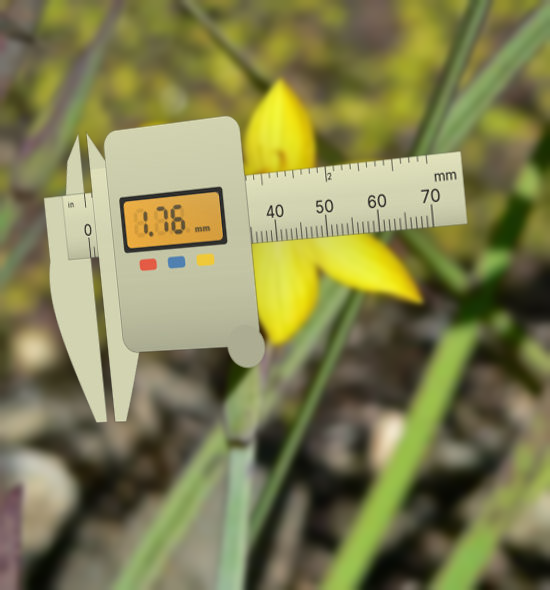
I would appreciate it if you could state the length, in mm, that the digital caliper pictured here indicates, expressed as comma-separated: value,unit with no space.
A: 1.76,mm
